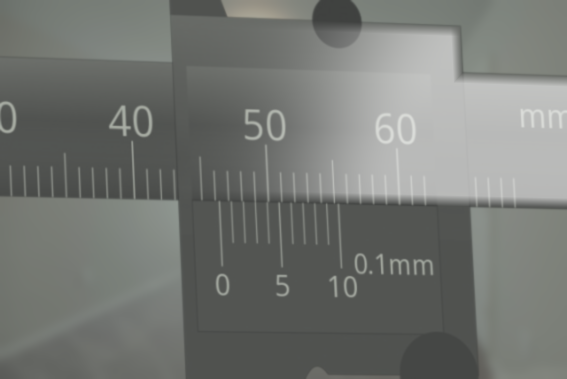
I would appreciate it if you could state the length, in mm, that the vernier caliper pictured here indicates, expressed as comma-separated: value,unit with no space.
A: 46.3,mm
